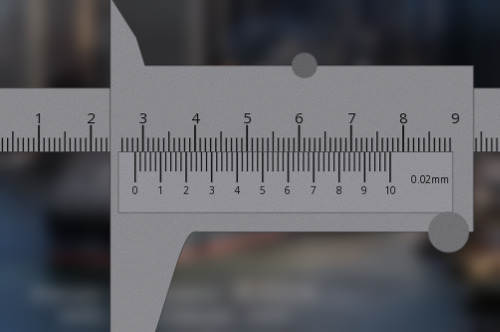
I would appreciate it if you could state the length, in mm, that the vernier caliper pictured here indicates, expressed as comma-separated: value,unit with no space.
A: 28.5,mm
